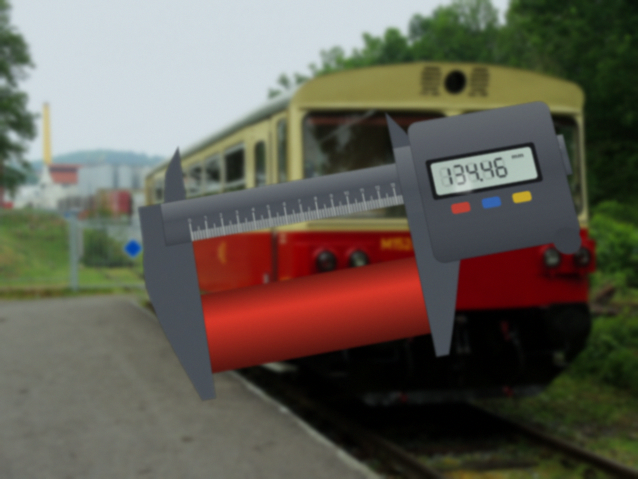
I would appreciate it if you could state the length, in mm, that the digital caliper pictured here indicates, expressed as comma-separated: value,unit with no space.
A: 134.46,mm
